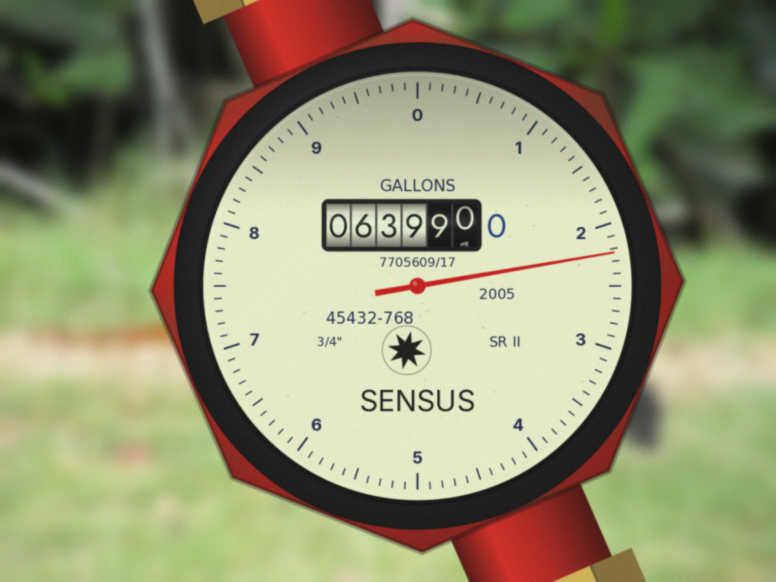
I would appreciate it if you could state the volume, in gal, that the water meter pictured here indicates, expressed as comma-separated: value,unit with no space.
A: 639902.2,gal
